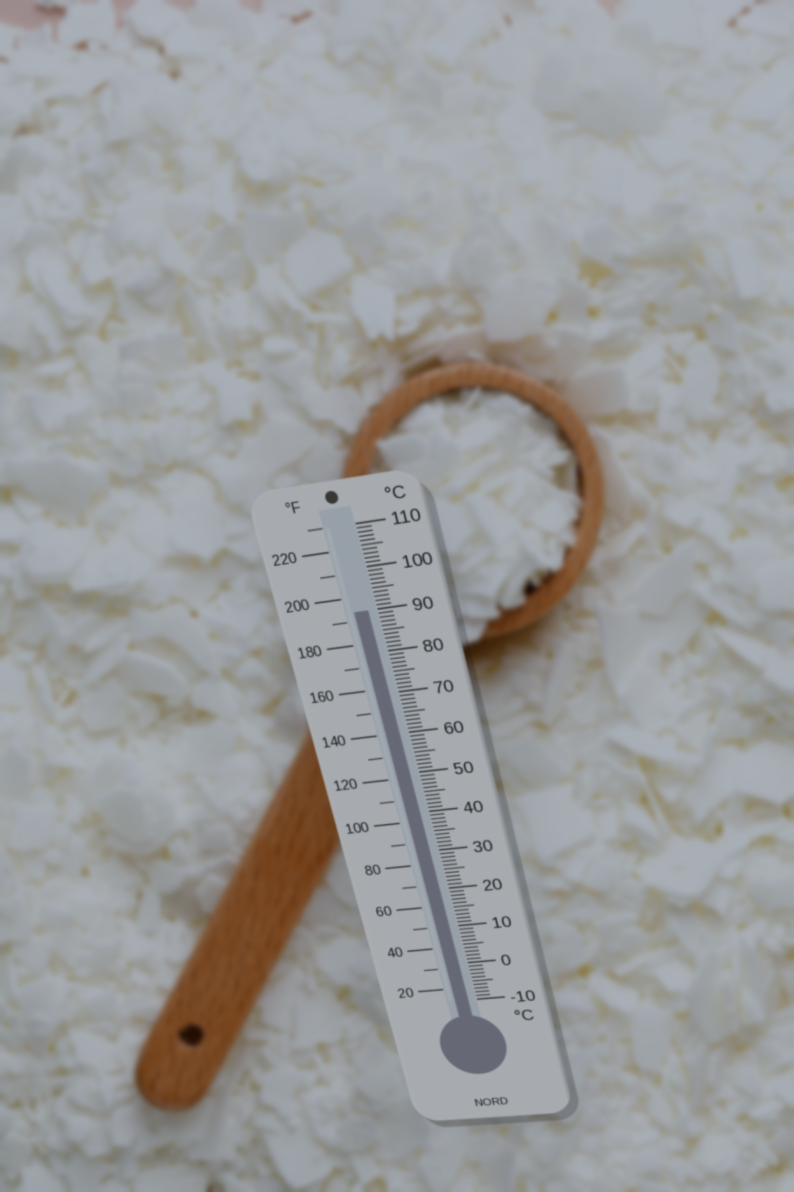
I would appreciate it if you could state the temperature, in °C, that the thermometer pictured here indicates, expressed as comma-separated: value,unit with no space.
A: 90,°C
